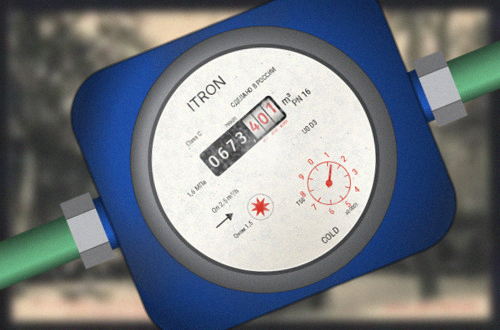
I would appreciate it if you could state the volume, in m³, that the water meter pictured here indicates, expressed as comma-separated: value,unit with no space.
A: 673.4011,m³
